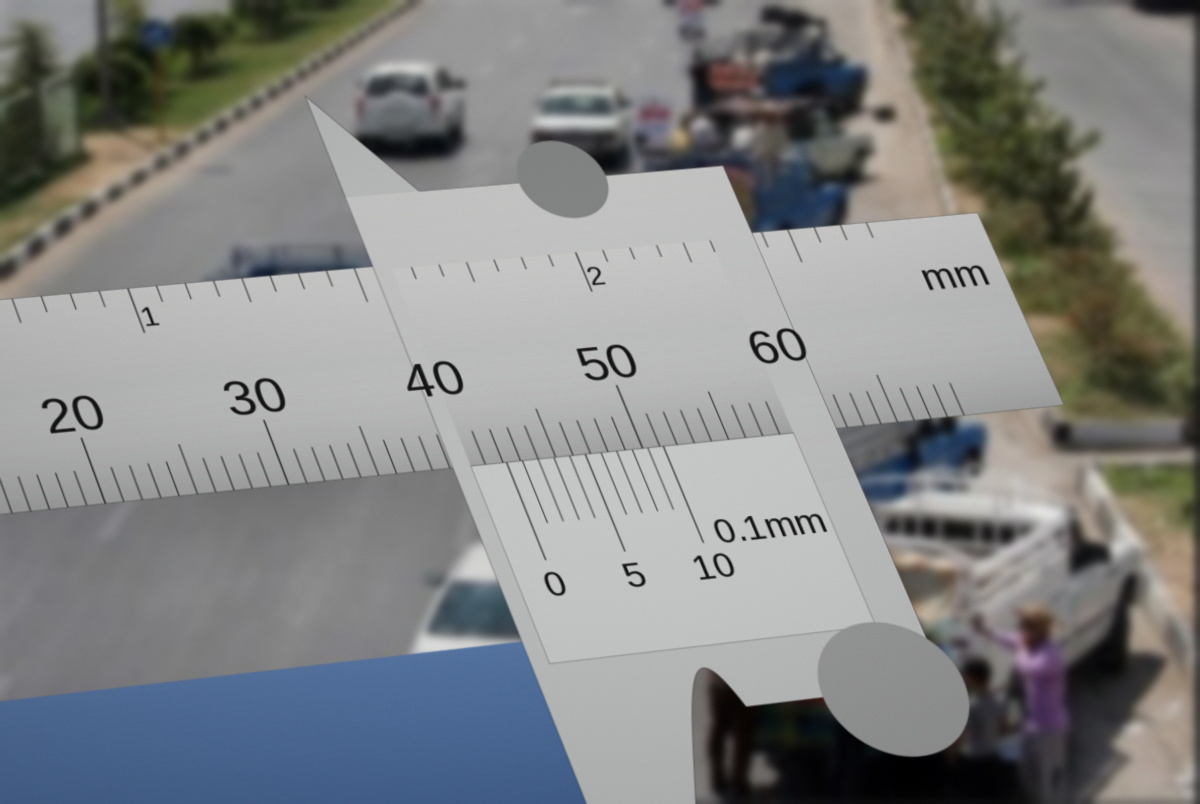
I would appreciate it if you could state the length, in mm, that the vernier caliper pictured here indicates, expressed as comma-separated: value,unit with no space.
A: 42.2,mm
